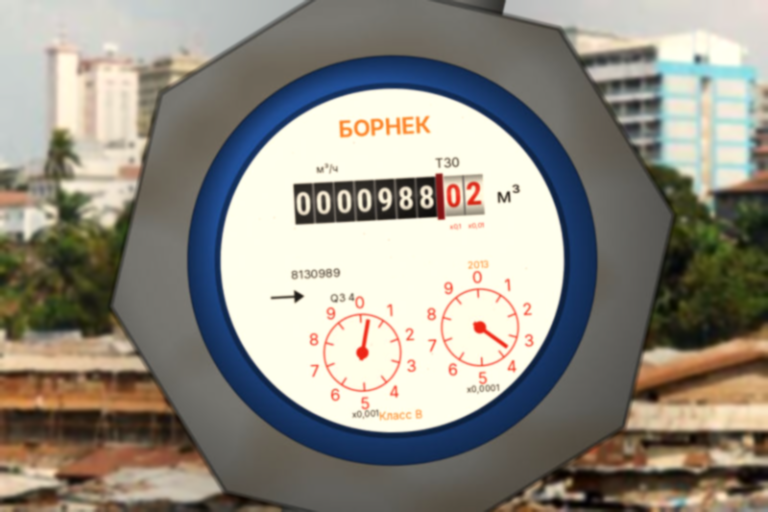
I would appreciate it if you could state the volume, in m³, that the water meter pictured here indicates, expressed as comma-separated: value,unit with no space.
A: 988.0203,m³
